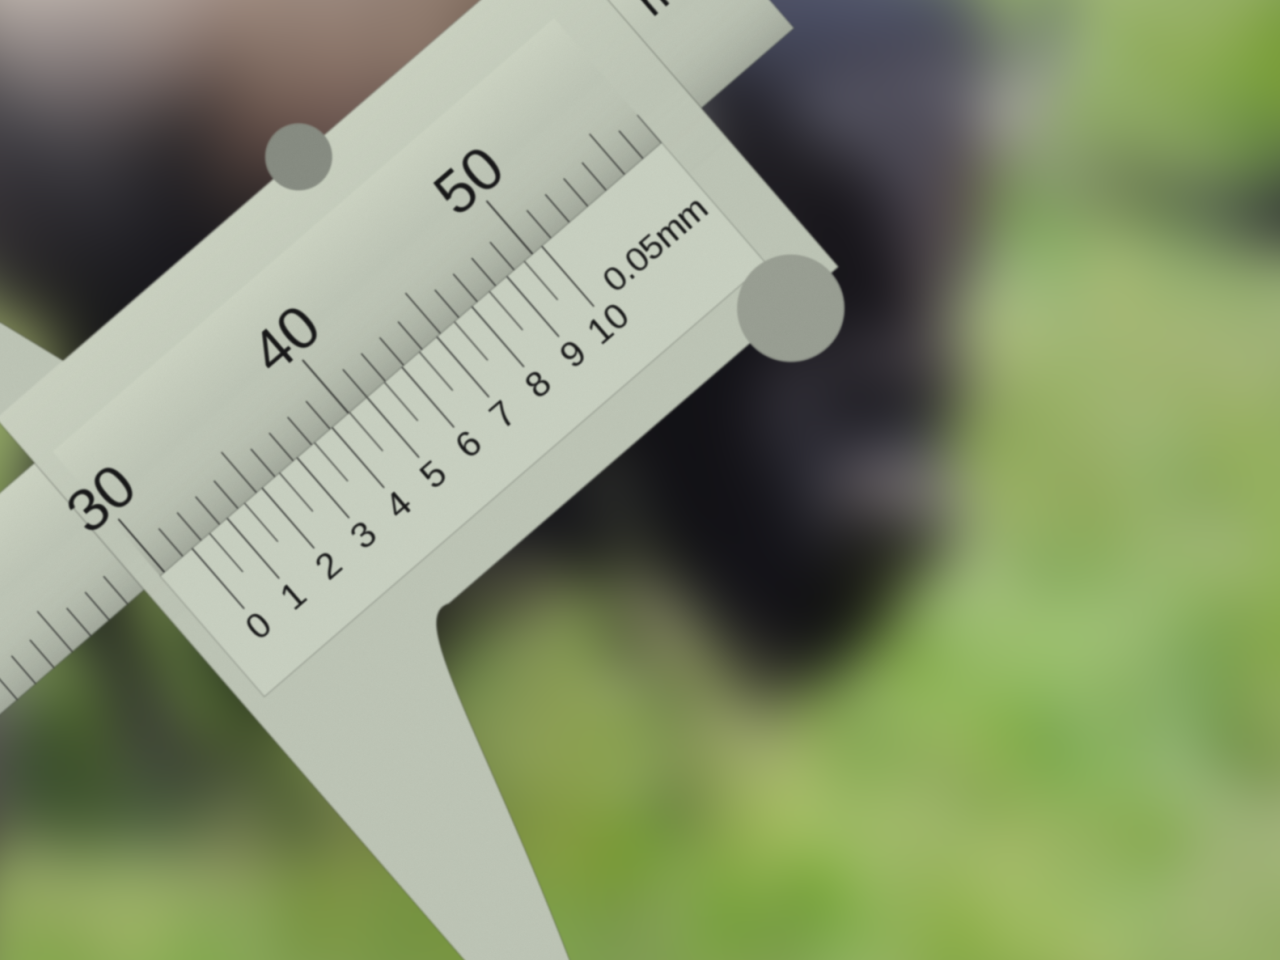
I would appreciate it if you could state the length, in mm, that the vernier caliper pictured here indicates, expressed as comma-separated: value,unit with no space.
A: 31.5,mm
